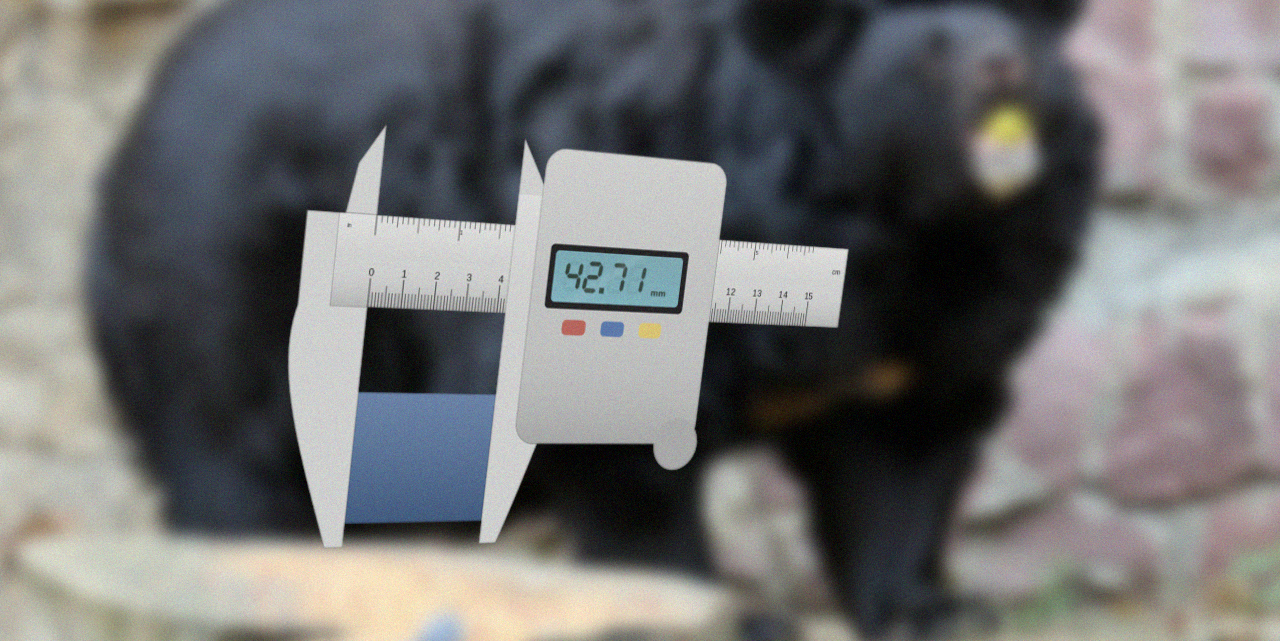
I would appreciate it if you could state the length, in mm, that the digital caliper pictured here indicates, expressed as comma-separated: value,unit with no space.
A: 42.71,mm
